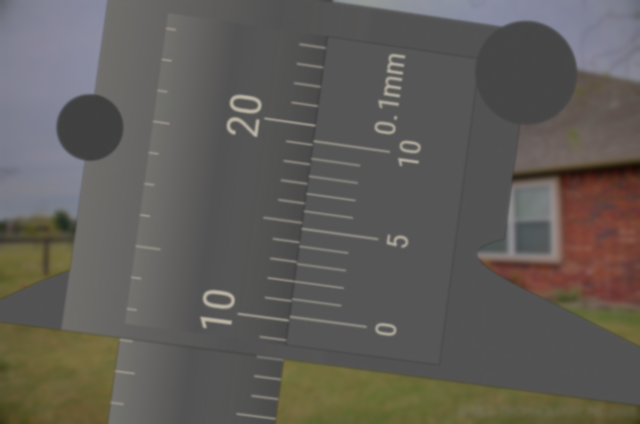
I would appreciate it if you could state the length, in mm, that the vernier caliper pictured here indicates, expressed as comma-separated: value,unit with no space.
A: 10.2,mm
